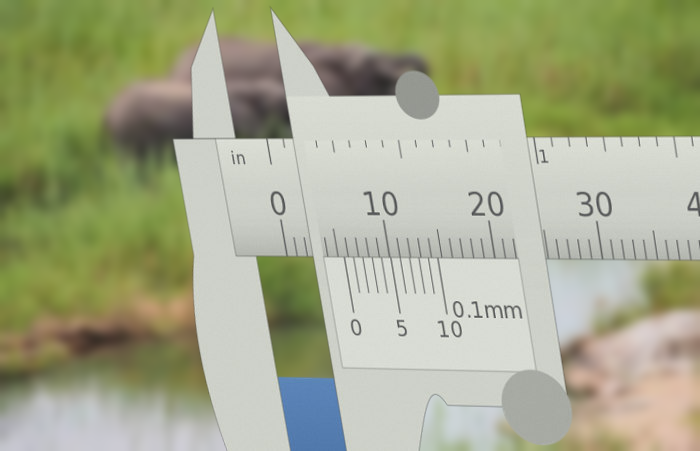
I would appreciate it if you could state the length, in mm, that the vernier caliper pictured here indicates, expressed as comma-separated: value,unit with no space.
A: 5.6,mm
